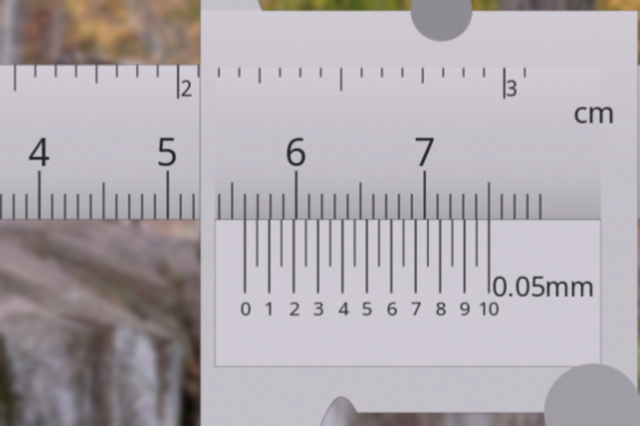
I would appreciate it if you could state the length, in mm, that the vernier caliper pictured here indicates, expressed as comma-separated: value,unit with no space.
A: 56.0,mm
